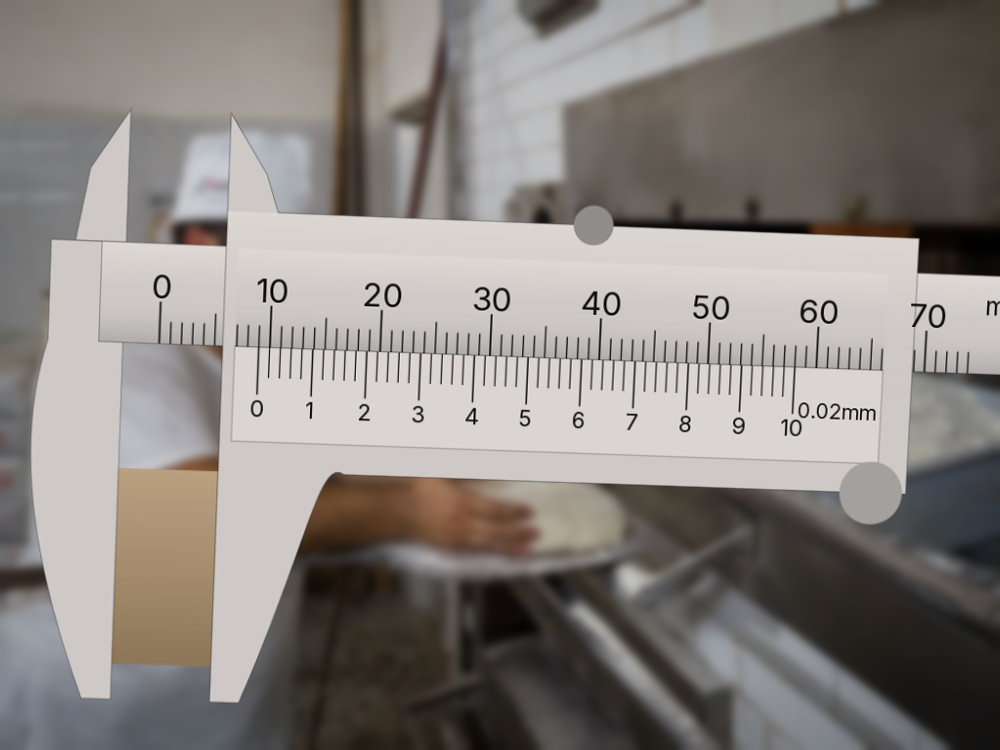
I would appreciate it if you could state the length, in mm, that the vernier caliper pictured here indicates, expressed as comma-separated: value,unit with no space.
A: 9.0,mm
